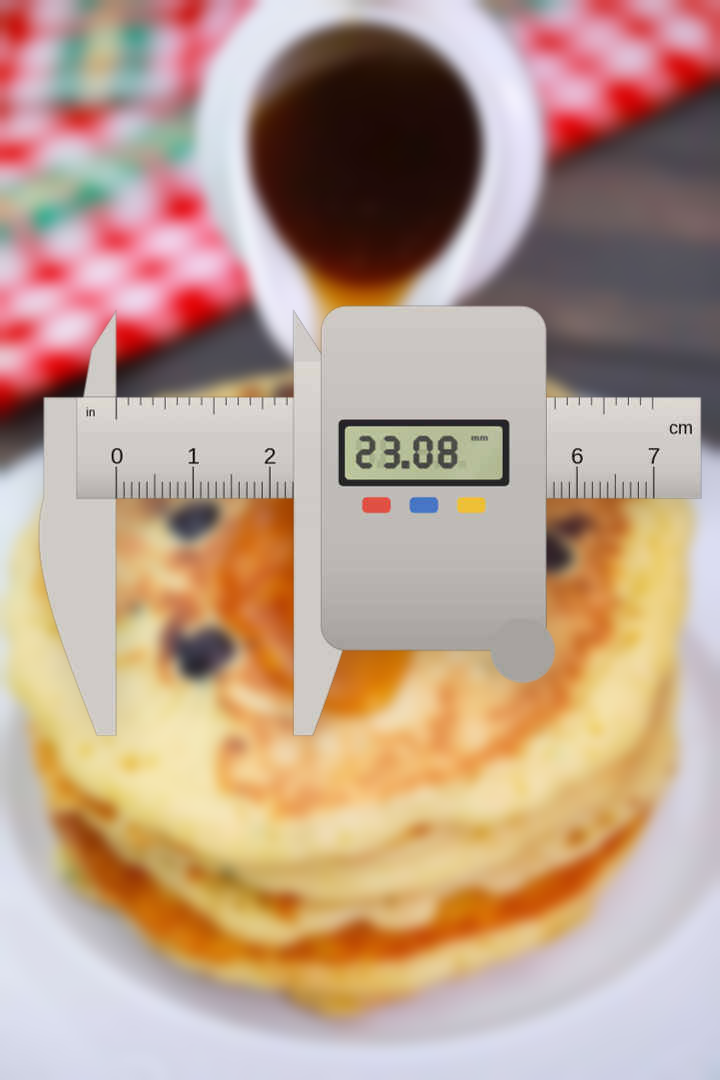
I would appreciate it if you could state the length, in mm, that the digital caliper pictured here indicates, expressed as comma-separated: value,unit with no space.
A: 23.08,mm
